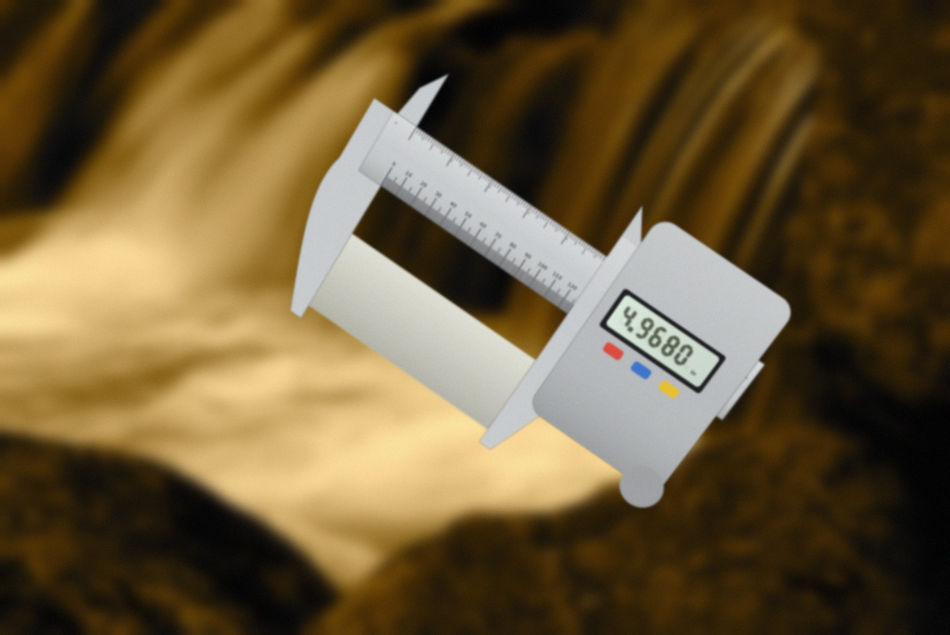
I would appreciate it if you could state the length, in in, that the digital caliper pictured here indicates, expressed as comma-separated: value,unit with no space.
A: 4.9680,in
